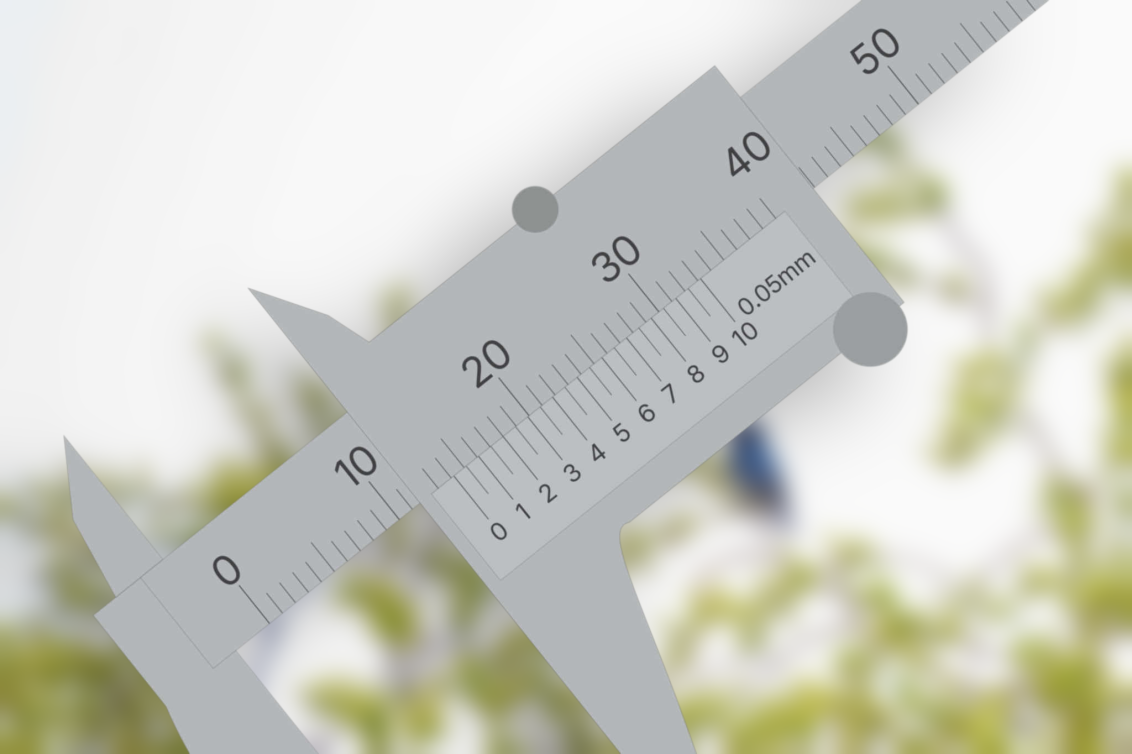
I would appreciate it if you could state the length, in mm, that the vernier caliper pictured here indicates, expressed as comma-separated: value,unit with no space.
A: 14.2,mm
